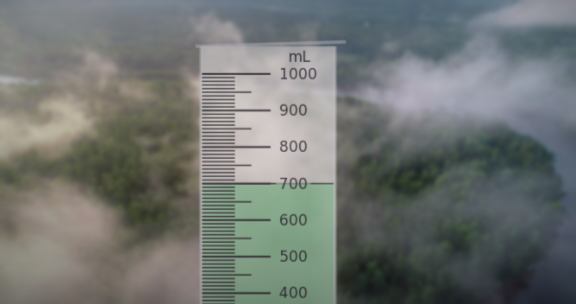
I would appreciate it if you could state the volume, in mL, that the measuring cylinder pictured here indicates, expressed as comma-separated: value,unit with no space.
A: 700,mL
